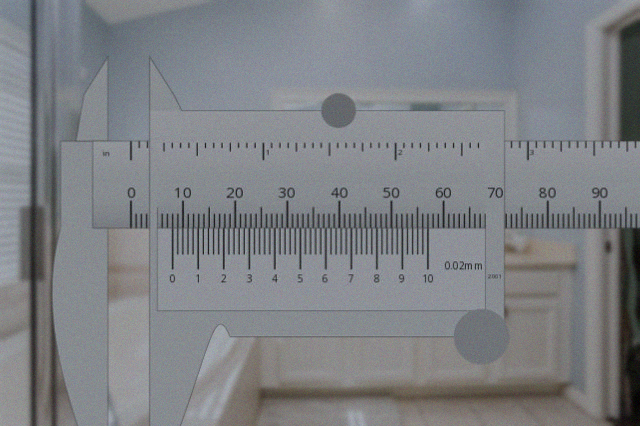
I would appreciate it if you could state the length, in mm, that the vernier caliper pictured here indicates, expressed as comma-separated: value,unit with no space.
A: 8.0,mm
